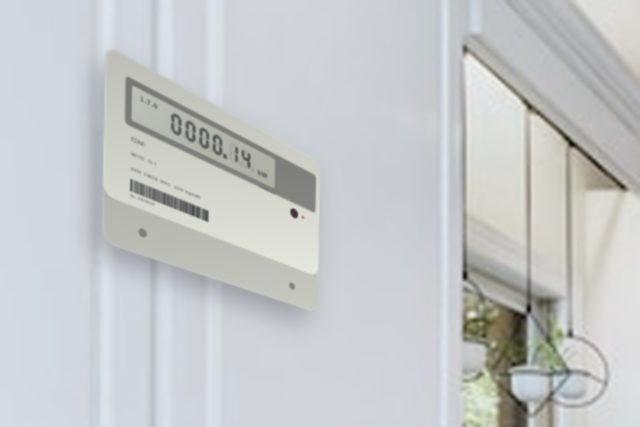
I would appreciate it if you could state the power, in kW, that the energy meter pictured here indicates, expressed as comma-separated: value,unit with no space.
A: 0.14,kW
